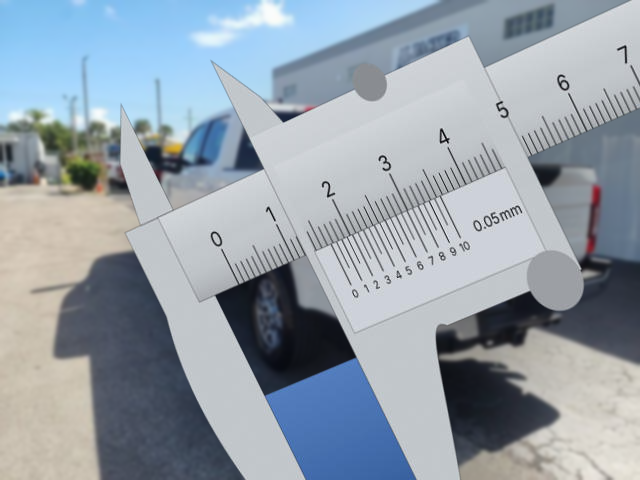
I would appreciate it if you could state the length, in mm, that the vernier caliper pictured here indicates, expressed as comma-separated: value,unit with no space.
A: 16.6,mm
